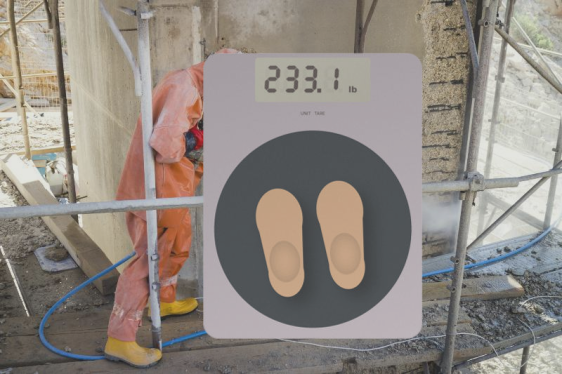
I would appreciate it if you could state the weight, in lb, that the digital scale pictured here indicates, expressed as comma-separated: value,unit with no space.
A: 233.1,lb
